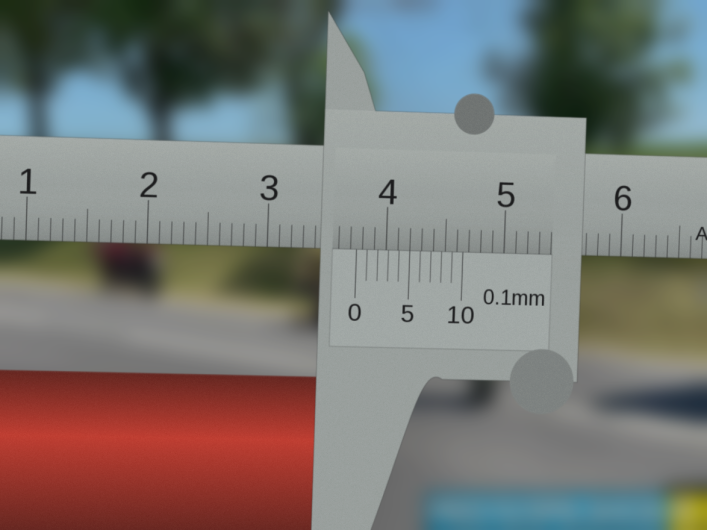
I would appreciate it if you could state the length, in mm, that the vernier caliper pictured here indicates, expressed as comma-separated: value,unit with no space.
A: 37.5,mm
